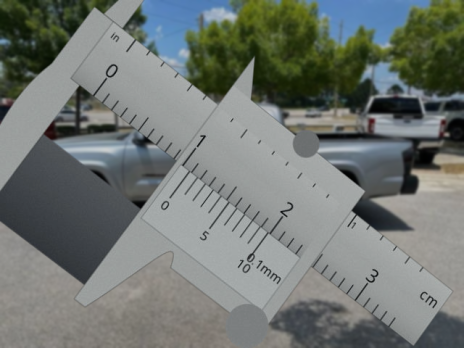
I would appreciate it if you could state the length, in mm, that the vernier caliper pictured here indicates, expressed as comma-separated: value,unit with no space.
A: 10.8,mm
